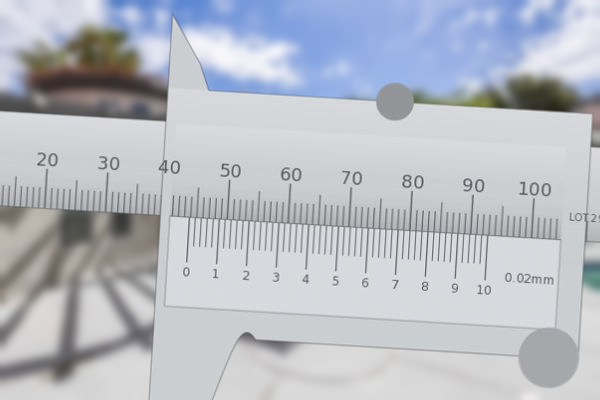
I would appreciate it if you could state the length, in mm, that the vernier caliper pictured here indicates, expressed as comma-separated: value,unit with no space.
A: 43.8,mm
